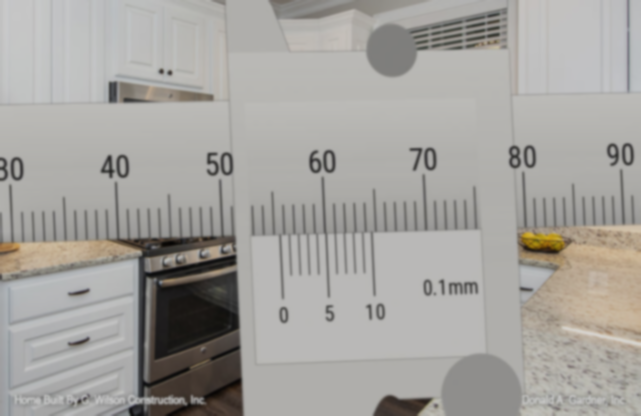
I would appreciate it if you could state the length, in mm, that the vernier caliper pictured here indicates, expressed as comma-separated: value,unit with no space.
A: 55.6,mm
